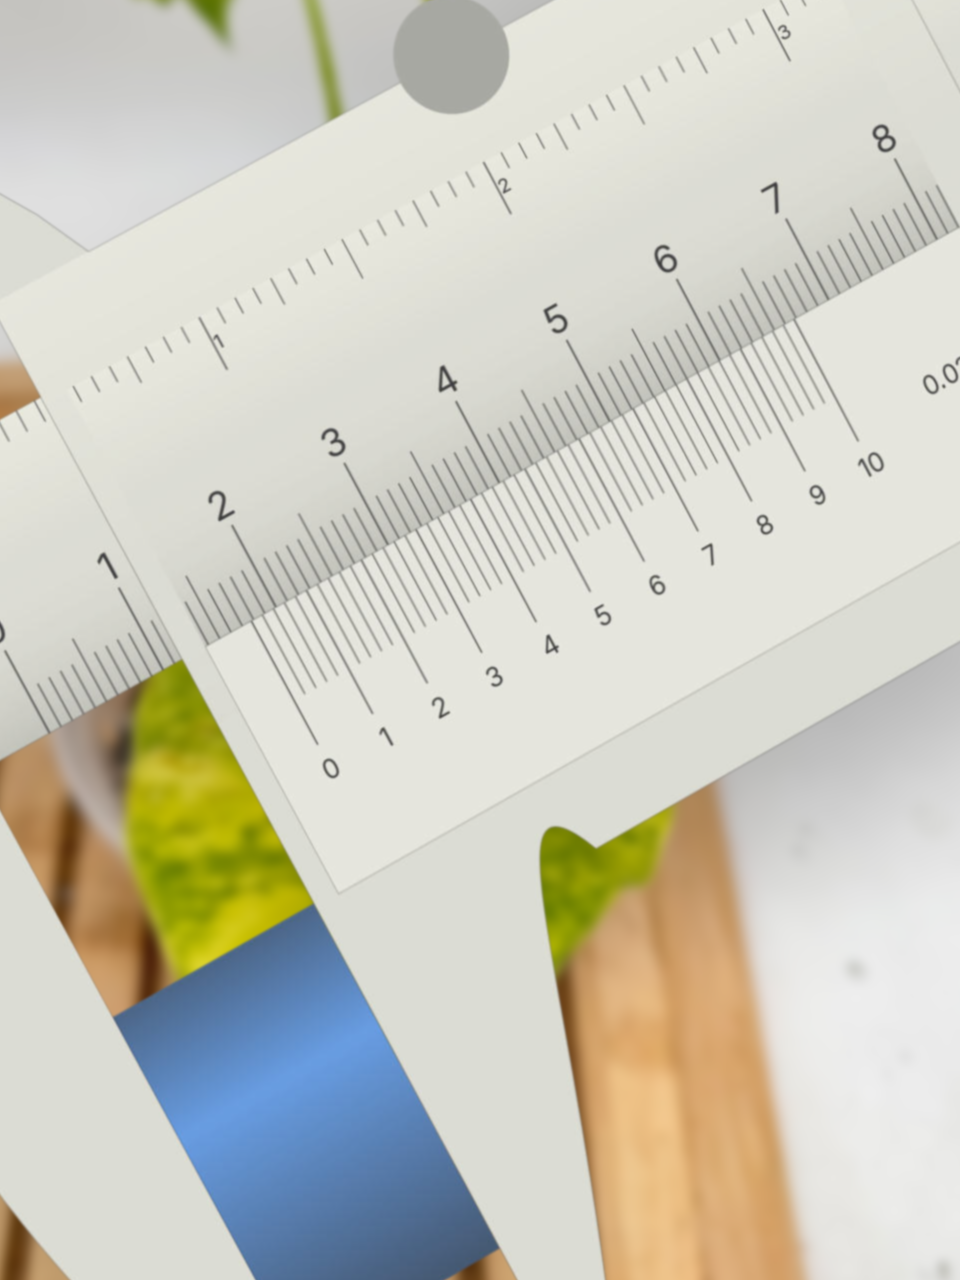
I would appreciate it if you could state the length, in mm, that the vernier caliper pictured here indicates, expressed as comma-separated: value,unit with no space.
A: 17.8,mm
